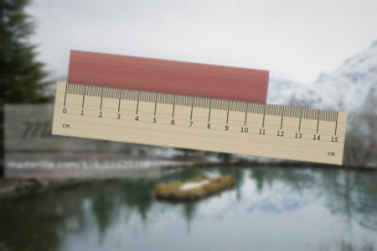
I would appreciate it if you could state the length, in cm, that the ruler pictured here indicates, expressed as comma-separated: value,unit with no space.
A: 11,cm
